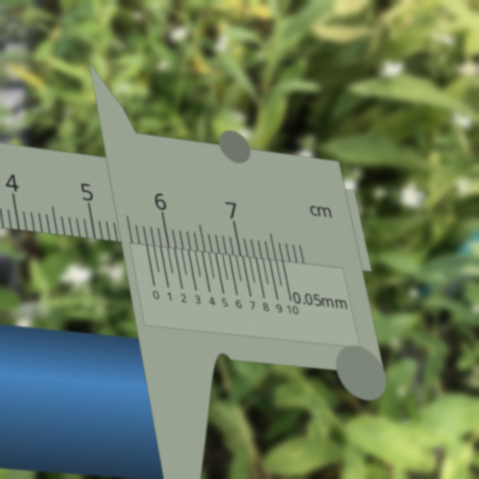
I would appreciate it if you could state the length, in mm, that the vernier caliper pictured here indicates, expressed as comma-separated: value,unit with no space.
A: 57.0,mm
